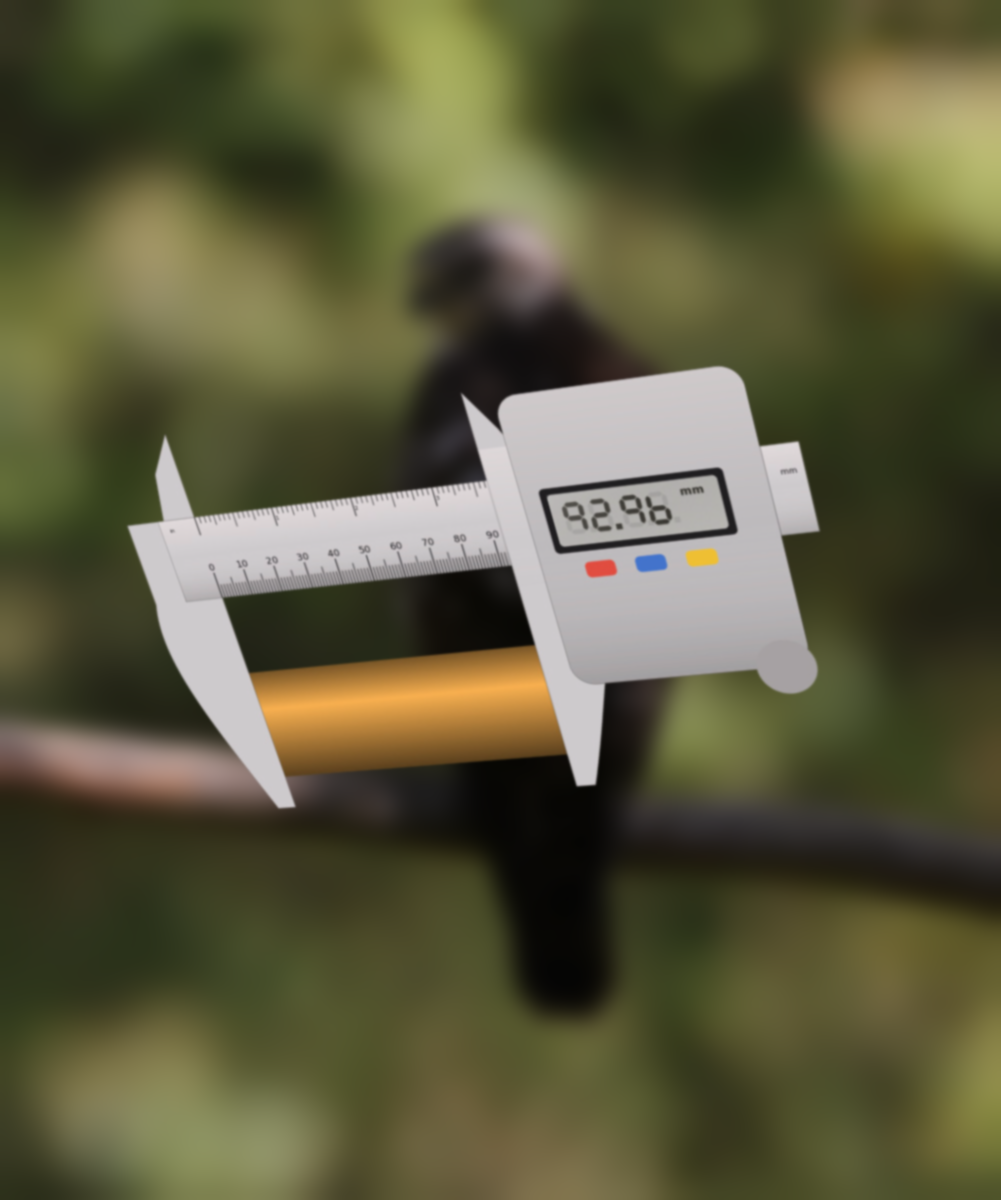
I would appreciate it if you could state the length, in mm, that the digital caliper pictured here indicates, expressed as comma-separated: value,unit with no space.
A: 92.96,mm
